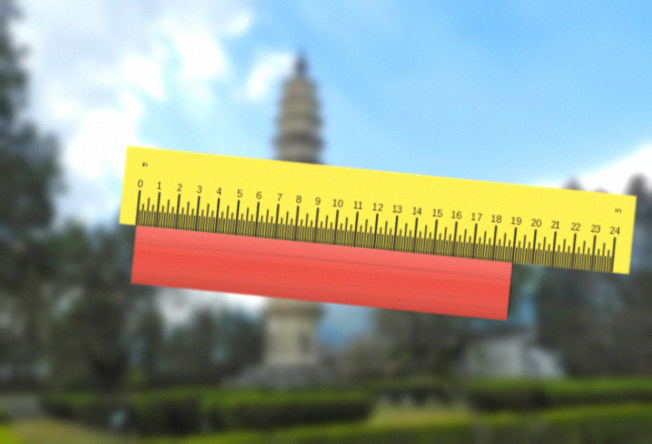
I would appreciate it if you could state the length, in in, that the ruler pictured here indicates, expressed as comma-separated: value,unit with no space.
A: 19,in
